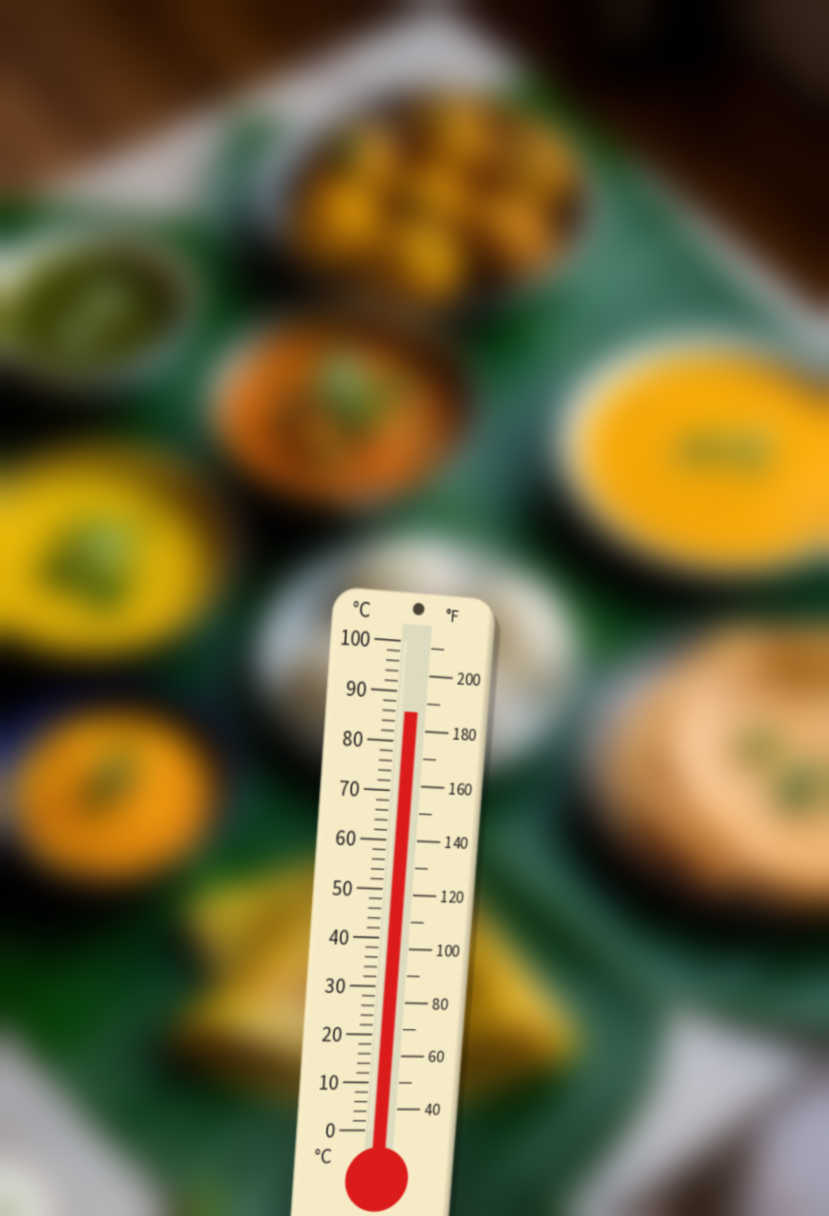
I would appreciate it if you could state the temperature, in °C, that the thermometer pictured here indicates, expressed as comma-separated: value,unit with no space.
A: 86,°C
